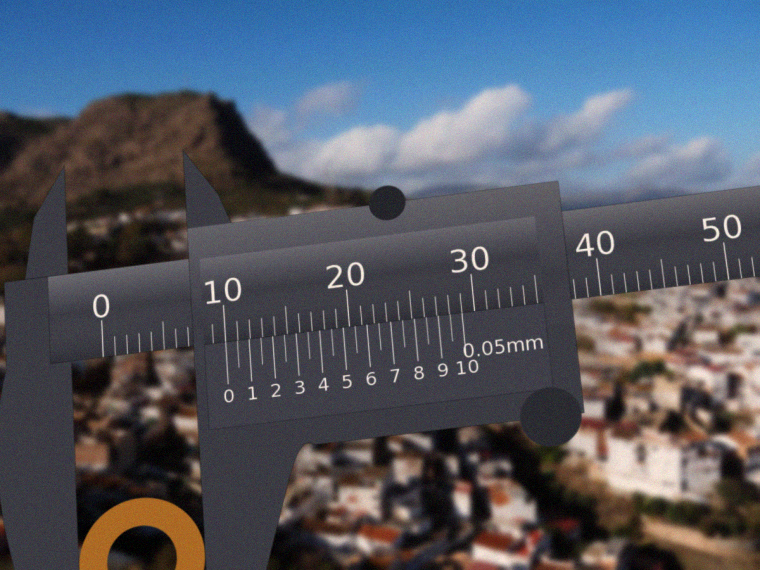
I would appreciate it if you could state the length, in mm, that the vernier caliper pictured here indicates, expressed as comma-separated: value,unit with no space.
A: 10.0,mm
